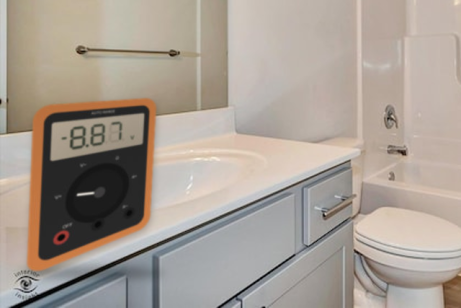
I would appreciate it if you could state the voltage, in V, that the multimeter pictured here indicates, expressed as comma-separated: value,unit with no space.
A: -8.87,V
